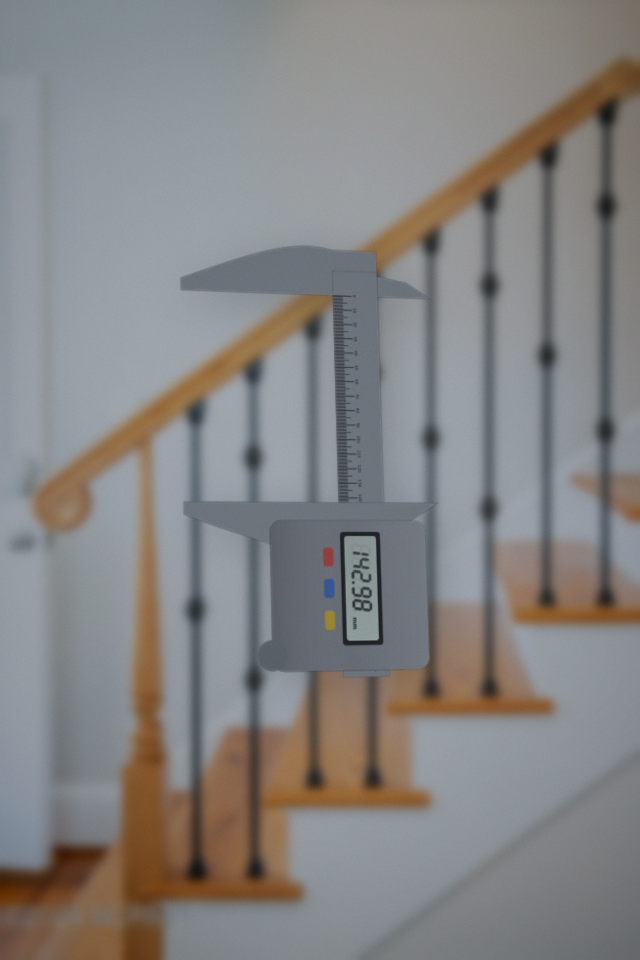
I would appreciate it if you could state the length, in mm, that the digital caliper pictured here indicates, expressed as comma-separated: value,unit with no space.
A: 142.98,mm
